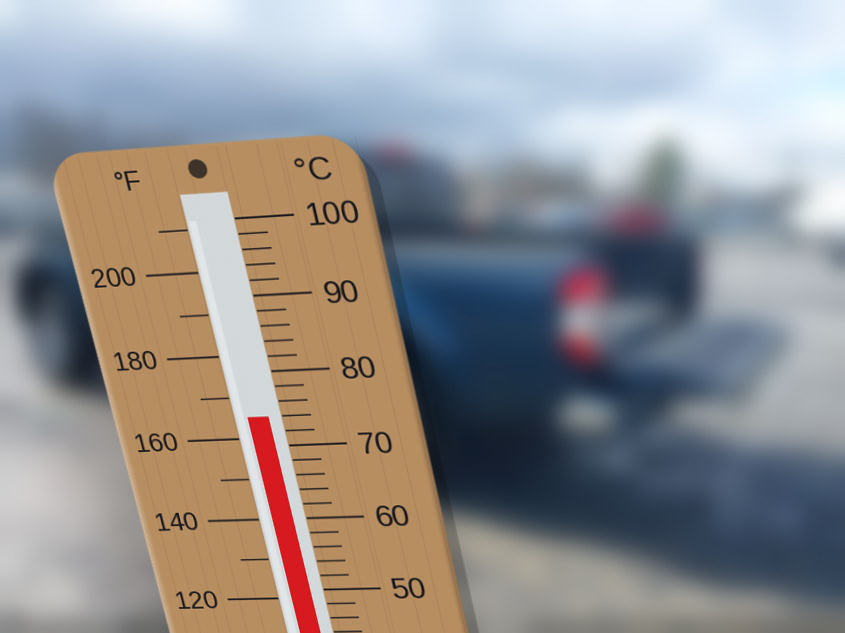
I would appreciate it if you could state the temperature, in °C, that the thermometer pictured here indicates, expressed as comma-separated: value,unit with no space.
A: 74,°C
